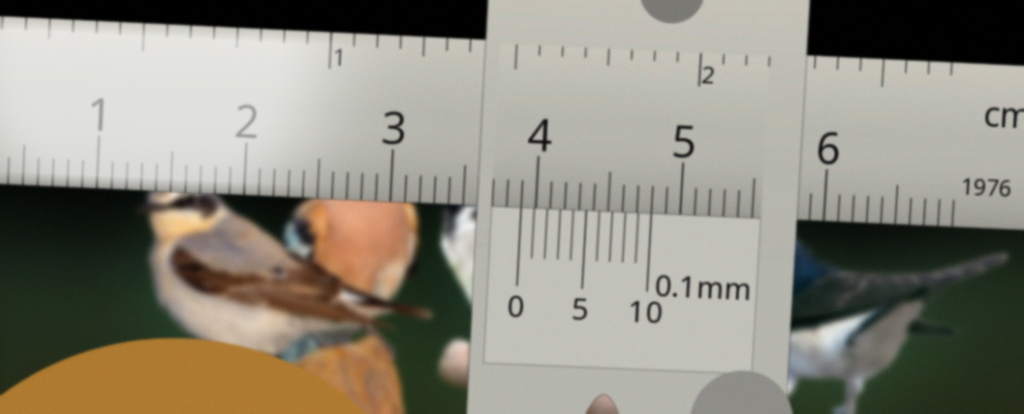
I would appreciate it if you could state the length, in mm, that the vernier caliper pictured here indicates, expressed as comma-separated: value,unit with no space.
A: 39.0,mm
